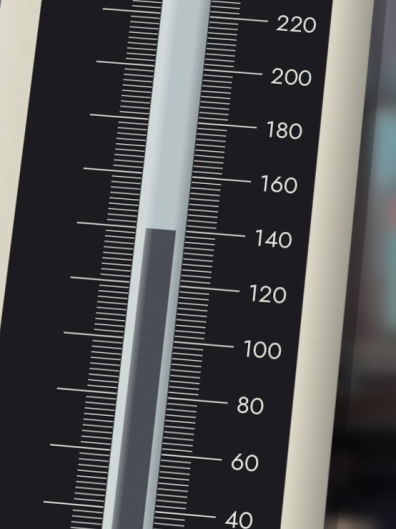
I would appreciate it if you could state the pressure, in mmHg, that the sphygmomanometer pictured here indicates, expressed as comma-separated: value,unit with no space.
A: 140,mmHg
